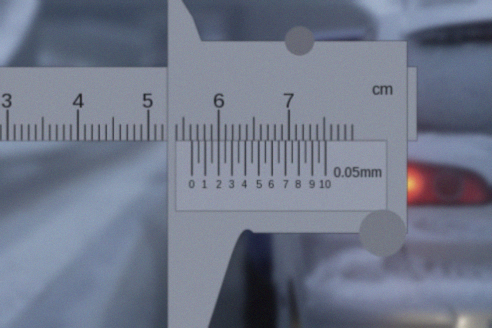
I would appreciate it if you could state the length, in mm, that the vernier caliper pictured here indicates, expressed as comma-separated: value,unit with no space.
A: 56.2,mm
